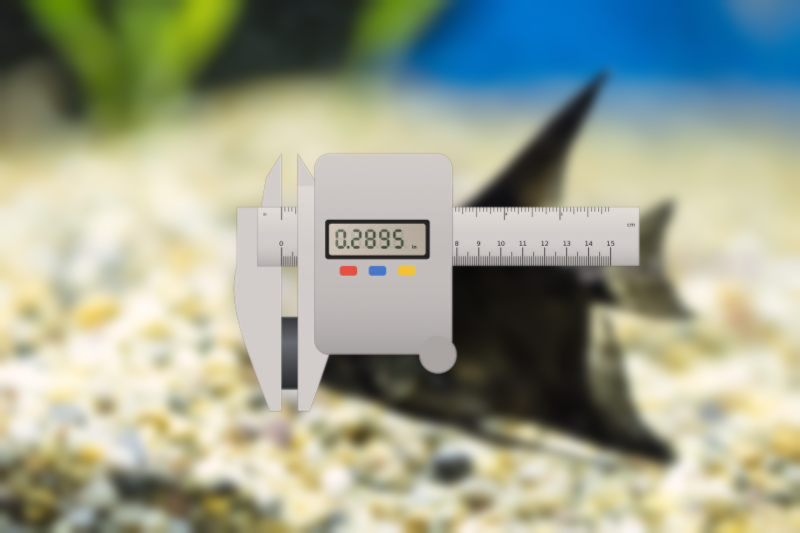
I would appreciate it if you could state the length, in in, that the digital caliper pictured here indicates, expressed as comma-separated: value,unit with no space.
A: 0.2895,in
